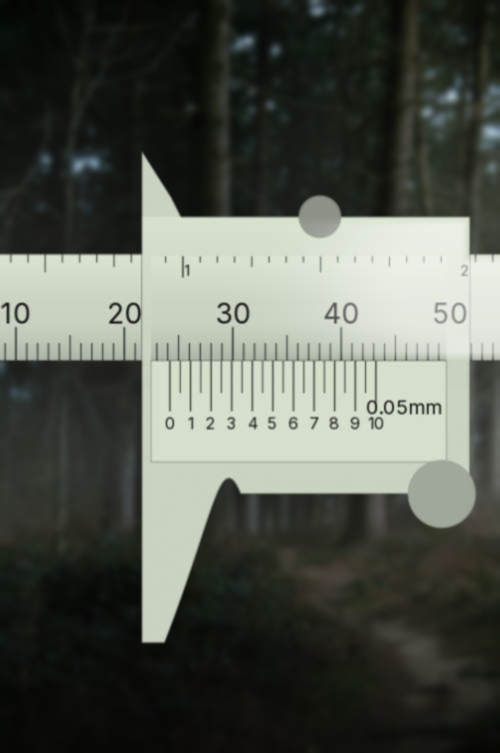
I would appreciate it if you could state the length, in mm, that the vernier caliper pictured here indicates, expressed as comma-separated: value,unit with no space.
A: 24.2,mm
